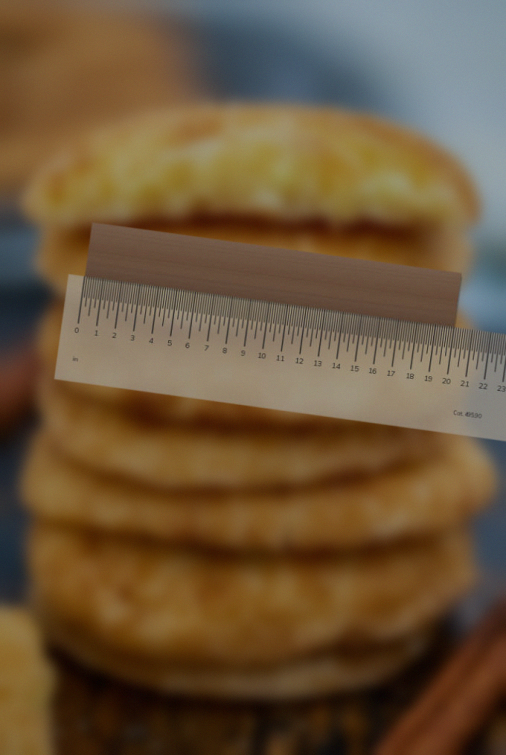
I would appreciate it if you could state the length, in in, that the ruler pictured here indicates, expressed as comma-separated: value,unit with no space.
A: 20,in
